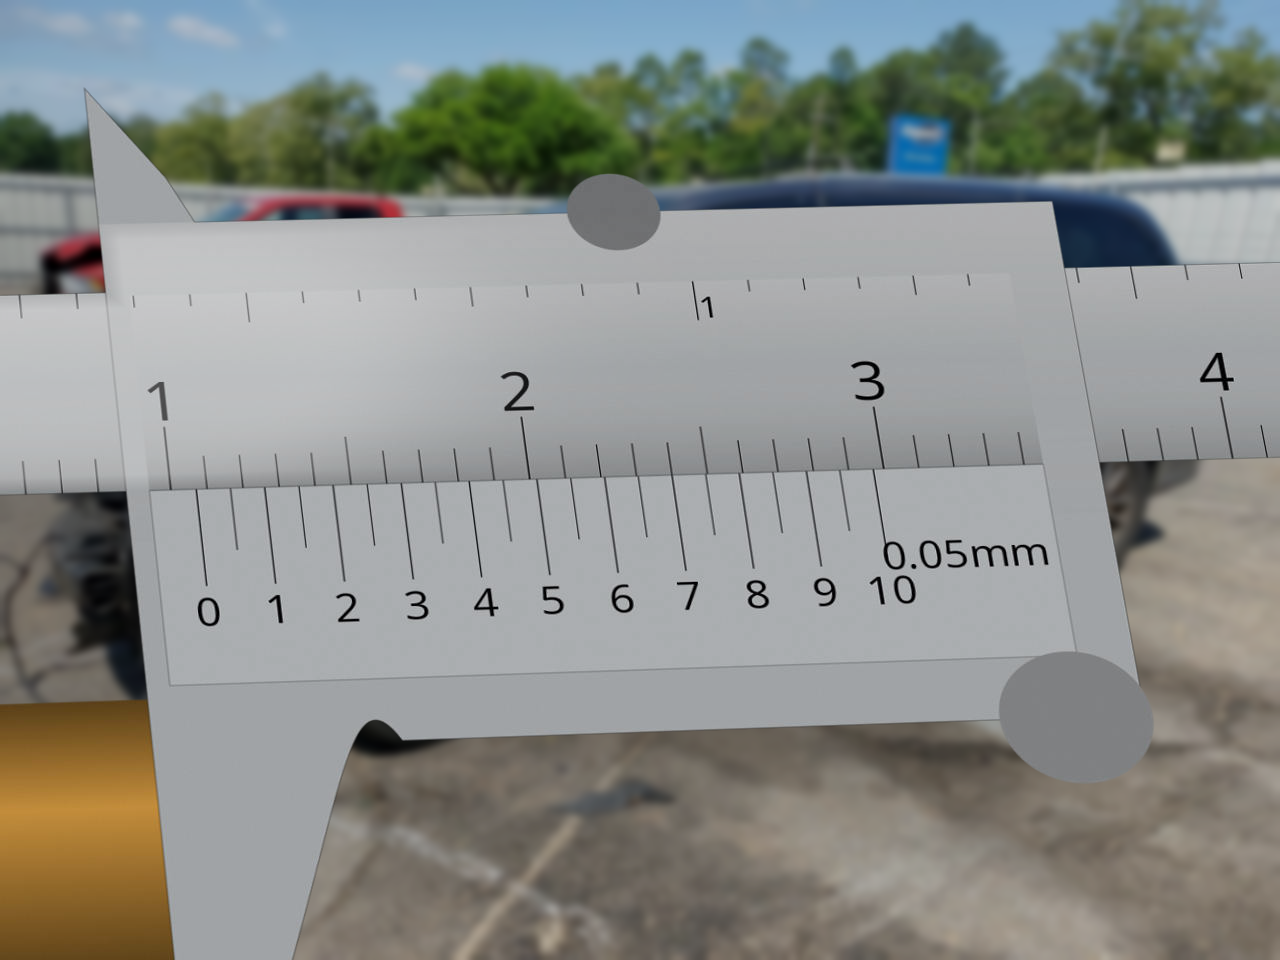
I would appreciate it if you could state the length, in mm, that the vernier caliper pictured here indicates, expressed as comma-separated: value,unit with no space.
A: 10.70,mm
